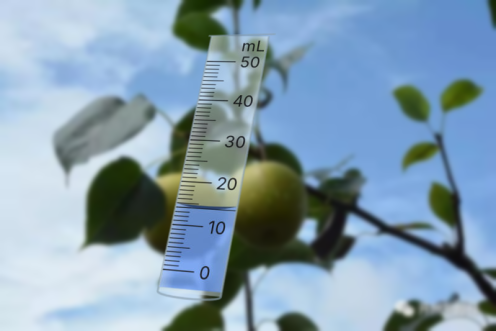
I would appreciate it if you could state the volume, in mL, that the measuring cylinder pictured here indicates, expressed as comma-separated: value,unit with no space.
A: 14,mL
